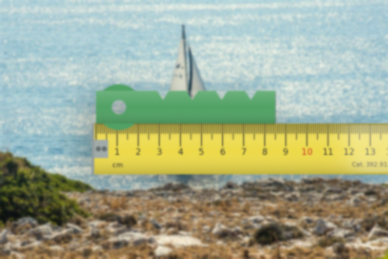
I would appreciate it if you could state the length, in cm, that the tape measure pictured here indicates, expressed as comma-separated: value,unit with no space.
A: 8.5,cm
